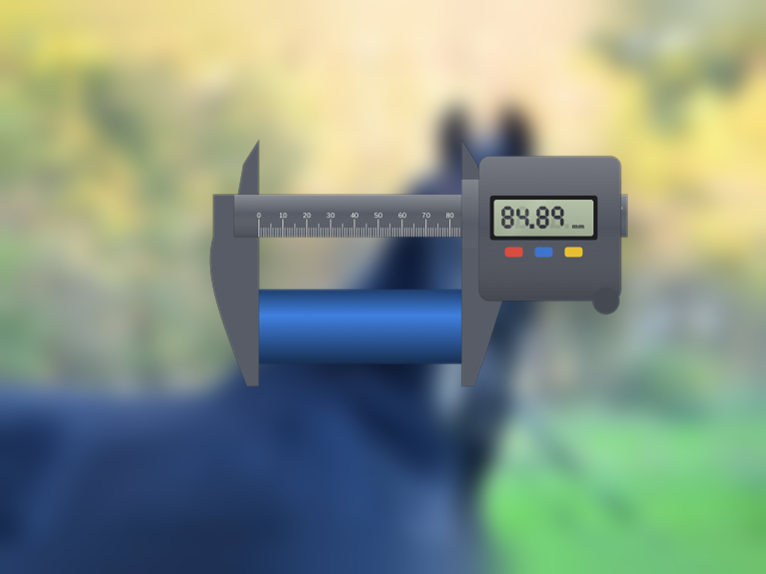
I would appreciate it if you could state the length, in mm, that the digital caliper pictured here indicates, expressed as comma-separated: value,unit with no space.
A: 84.89,mm
